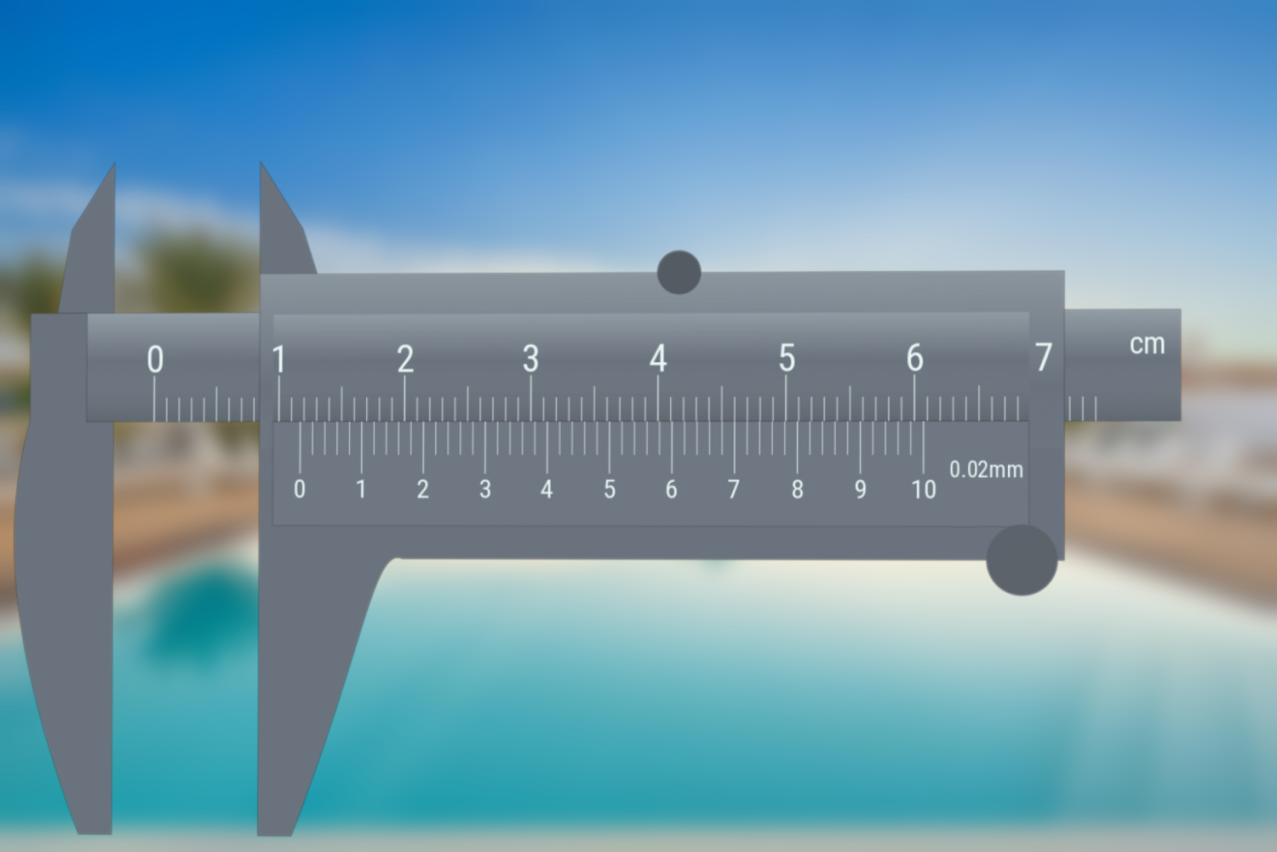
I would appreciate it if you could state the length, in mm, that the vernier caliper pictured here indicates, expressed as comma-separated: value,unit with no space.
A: 11.7,mm
